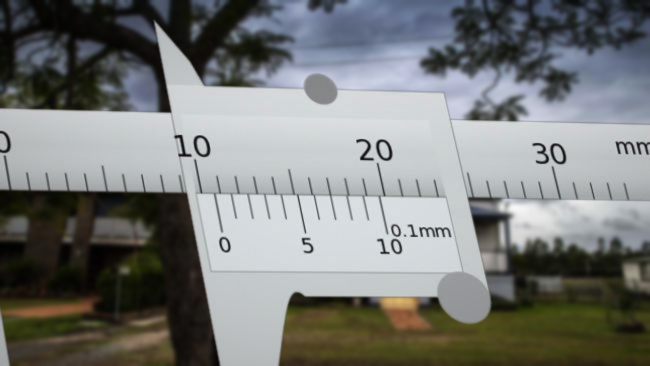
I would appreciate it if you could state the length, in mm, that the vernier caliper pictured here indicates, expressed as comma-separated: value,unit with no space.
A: 10.7,mm
